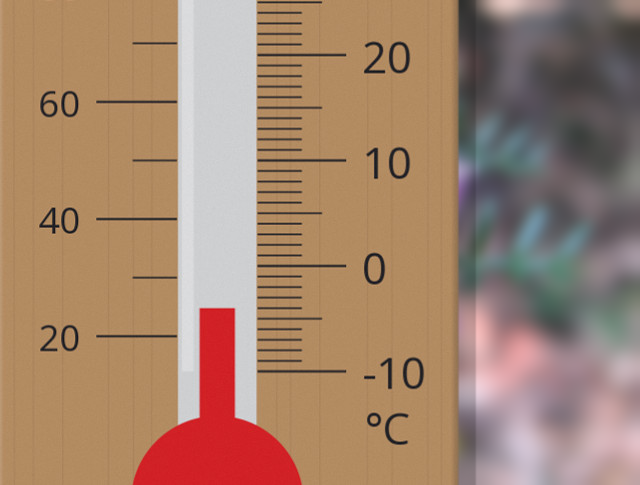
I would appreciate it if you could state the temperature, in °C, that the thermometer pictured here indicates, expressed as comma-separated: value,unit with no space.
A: -4,°C
